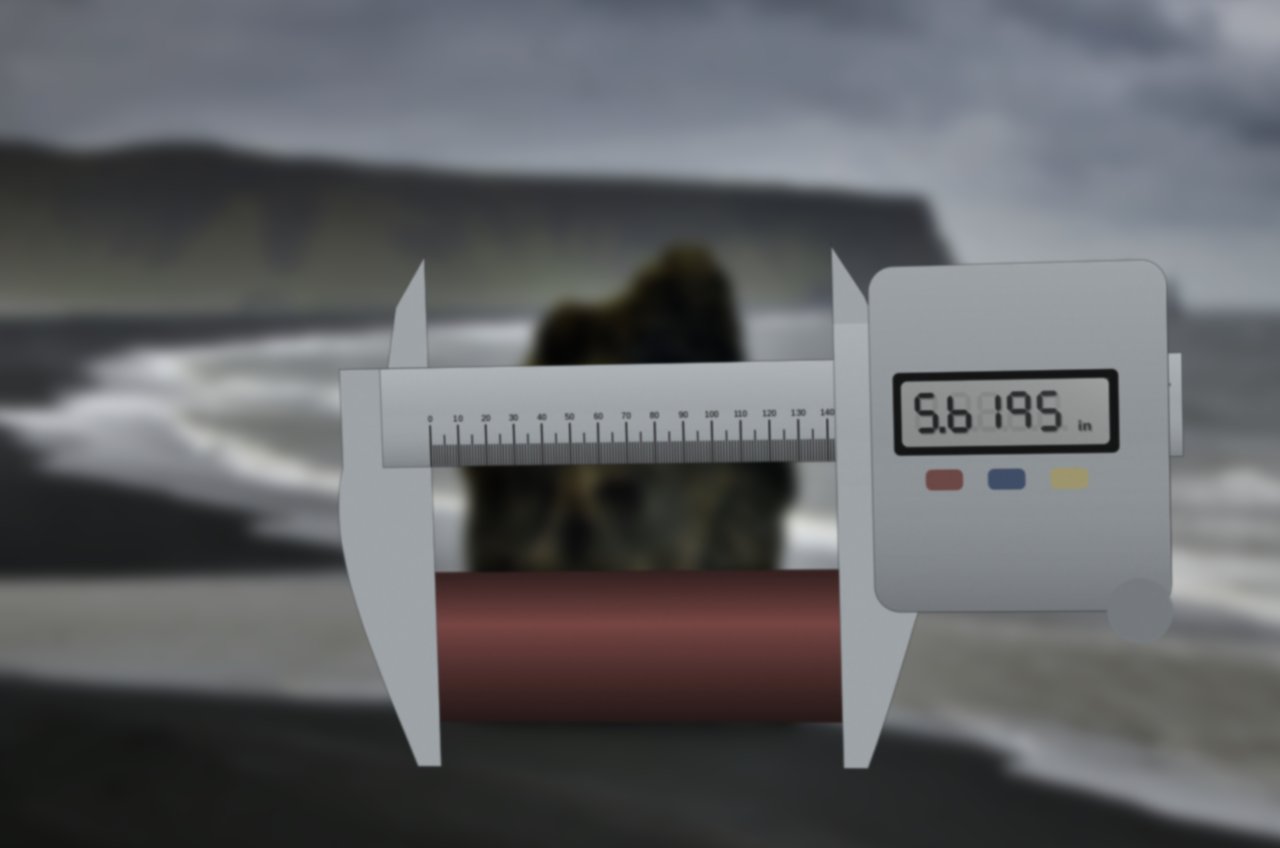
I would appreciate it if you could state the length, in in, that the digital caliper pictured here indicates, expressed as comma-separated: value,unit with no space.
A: 5.6195,in
